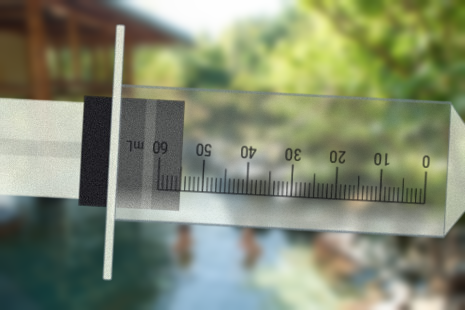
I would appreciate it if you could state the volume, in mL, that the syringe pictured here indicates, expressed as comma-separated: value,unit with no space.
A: 55,mL
